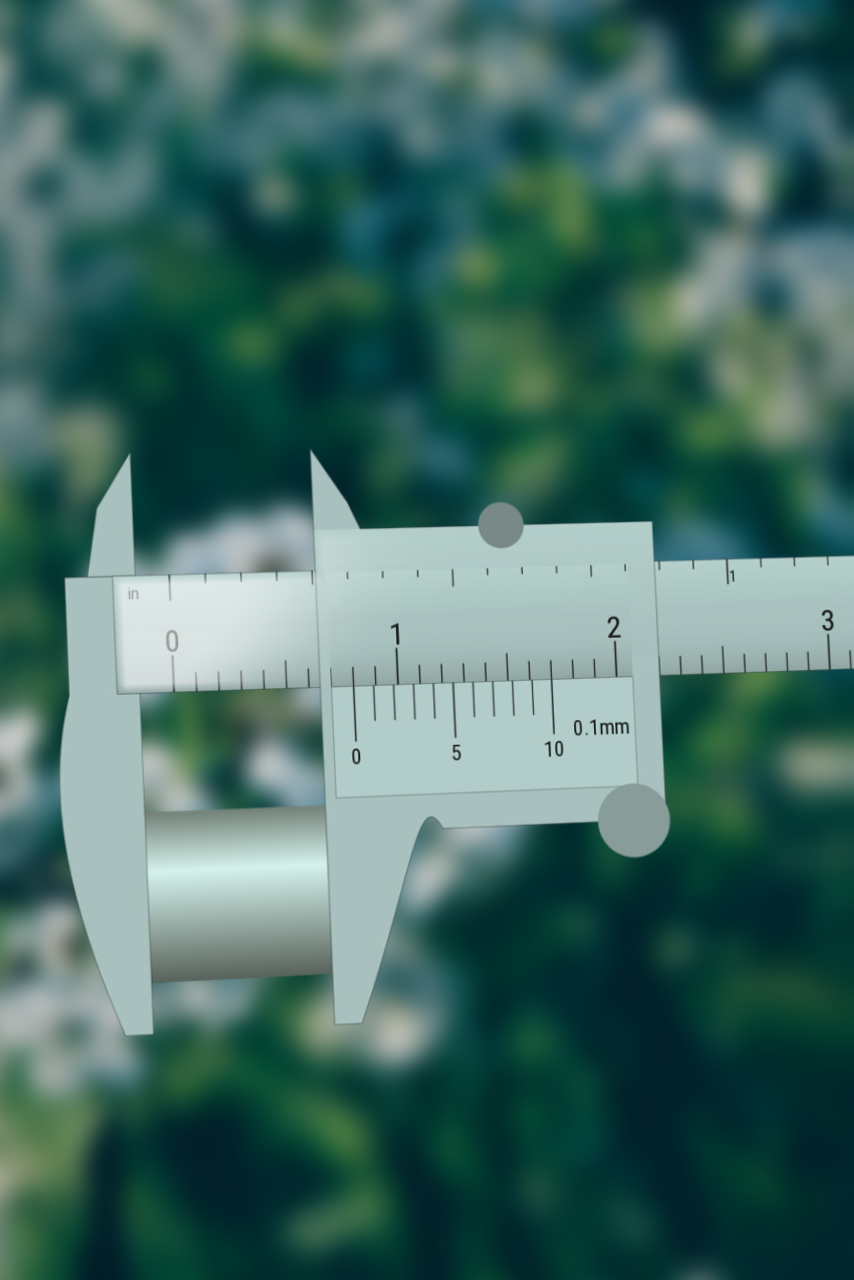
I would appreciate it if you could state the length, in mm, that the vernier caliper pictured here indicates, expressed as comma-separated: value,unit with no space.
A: 8.0,mm
